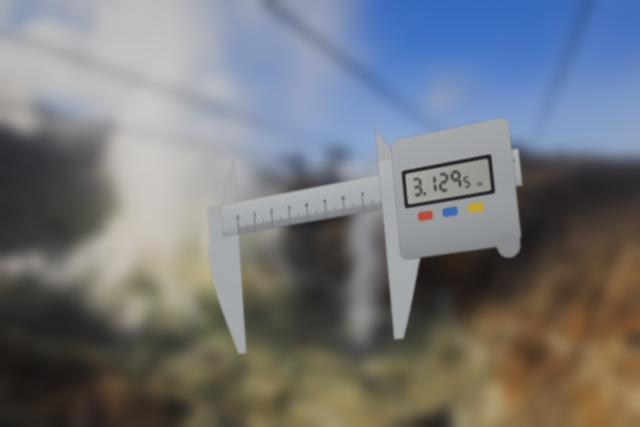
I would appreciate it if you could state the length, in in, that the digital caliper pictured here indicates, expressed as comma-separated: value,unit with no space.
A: 3.1295,in
